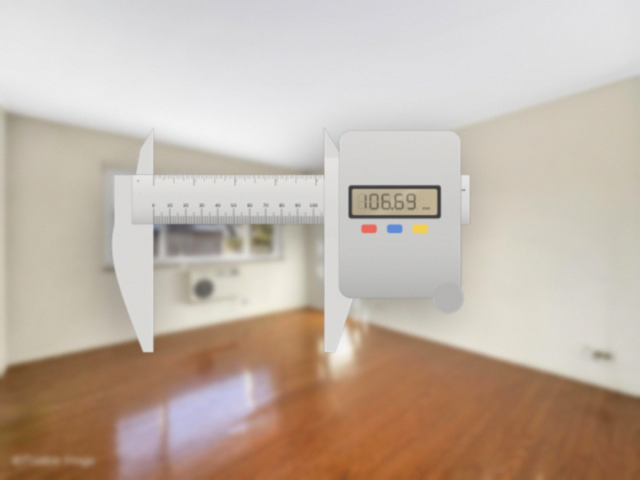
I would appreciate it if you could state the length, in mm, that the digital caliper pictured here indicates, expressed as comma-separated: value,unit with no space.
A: 106.69,mm
